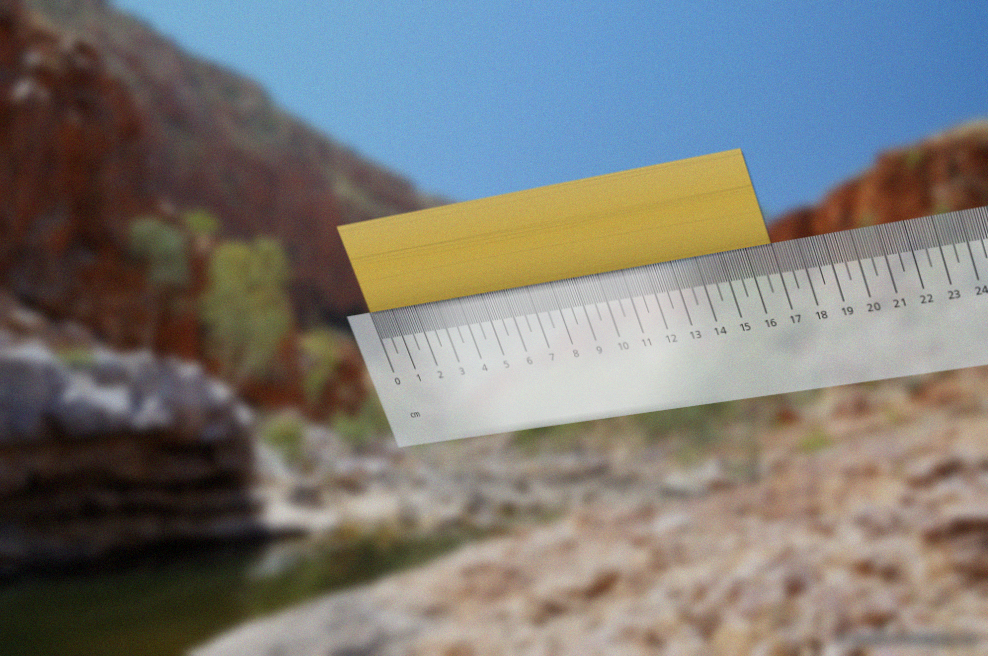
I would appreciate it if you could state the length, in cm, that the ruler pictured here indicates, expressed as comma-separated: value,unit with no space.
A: 17,cm
